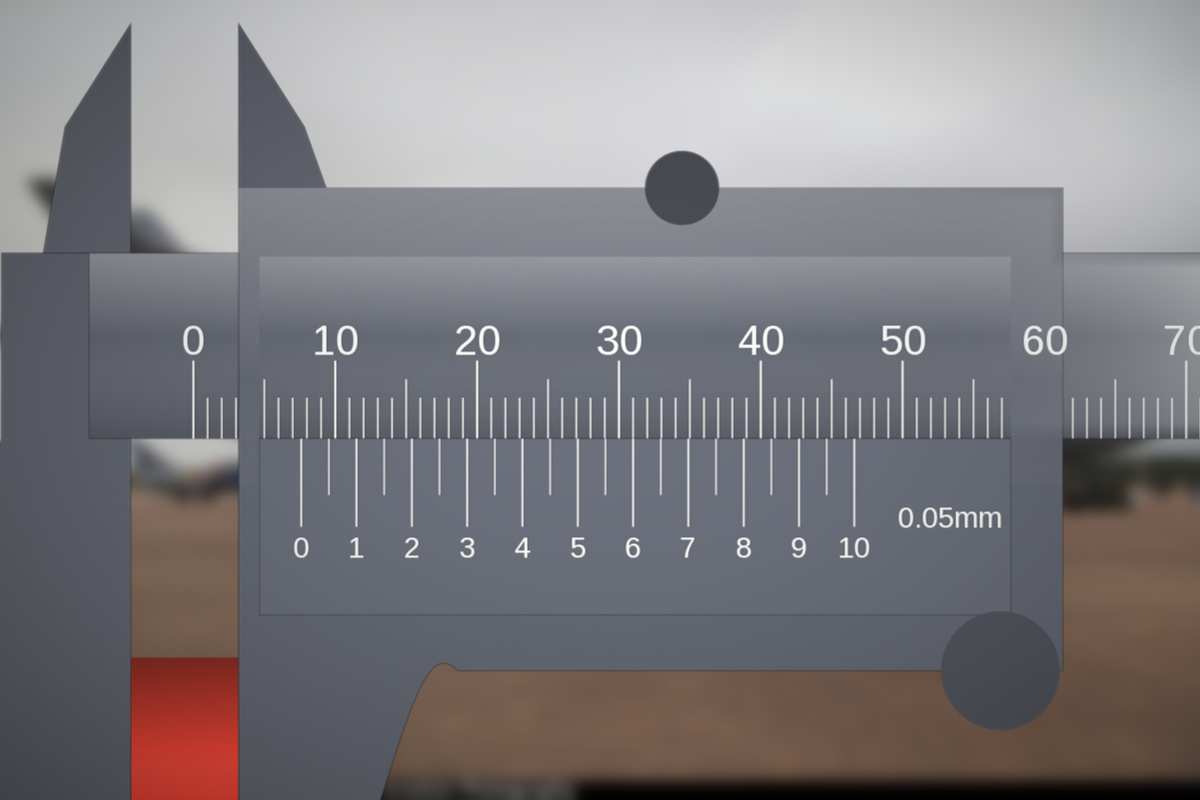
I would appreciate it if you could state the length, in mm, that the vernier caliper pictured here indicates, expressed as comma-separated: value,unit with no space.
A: 7.6,mm
